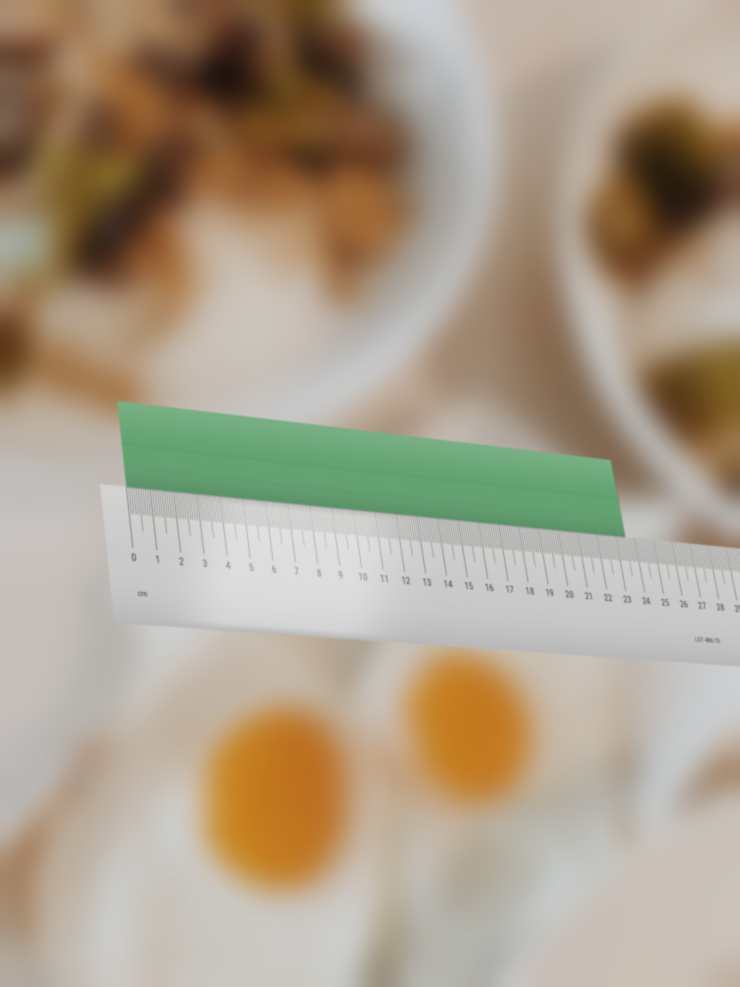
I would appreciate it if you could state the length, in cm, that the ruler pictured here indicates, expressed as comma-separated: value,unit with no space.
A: 23.5,cm
